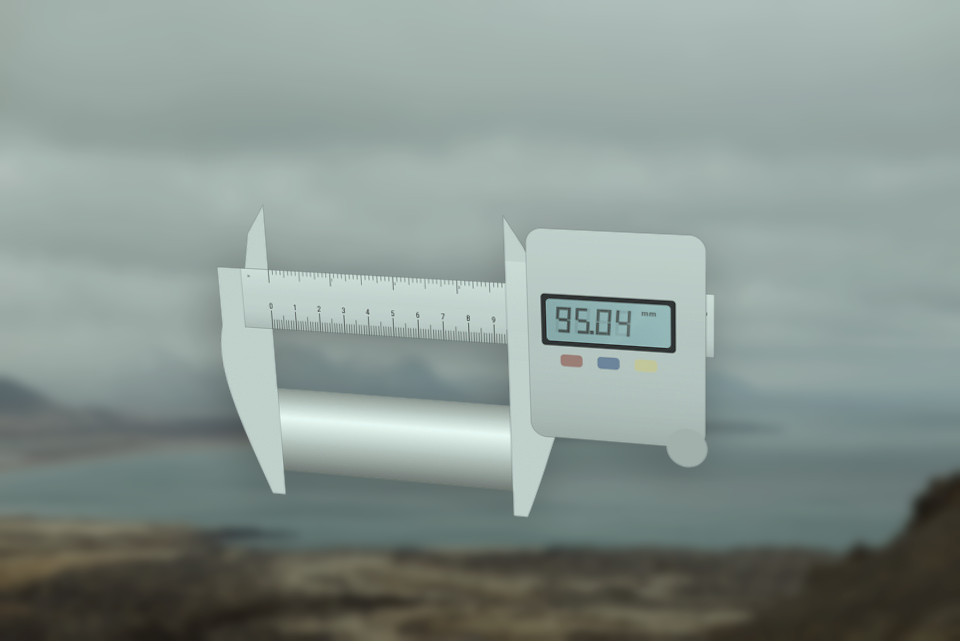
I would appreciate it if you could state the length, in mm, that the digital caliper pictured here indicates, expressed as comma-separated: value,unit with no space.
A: 95.04,mm
